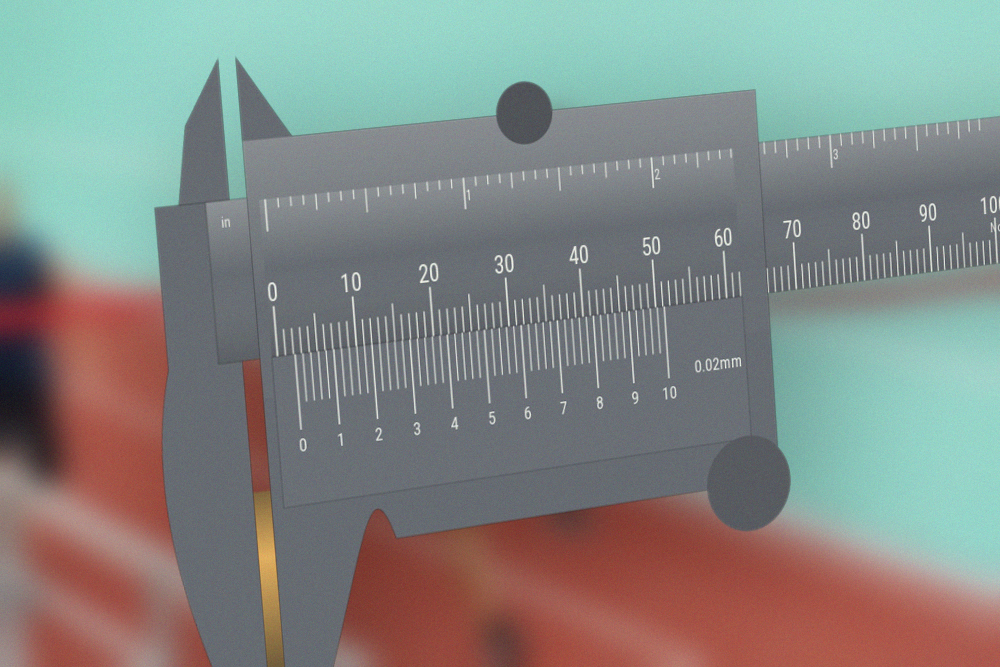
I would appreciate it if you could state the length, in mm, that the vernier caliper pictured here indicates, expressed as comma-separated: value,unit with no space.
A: 2.2,mm
